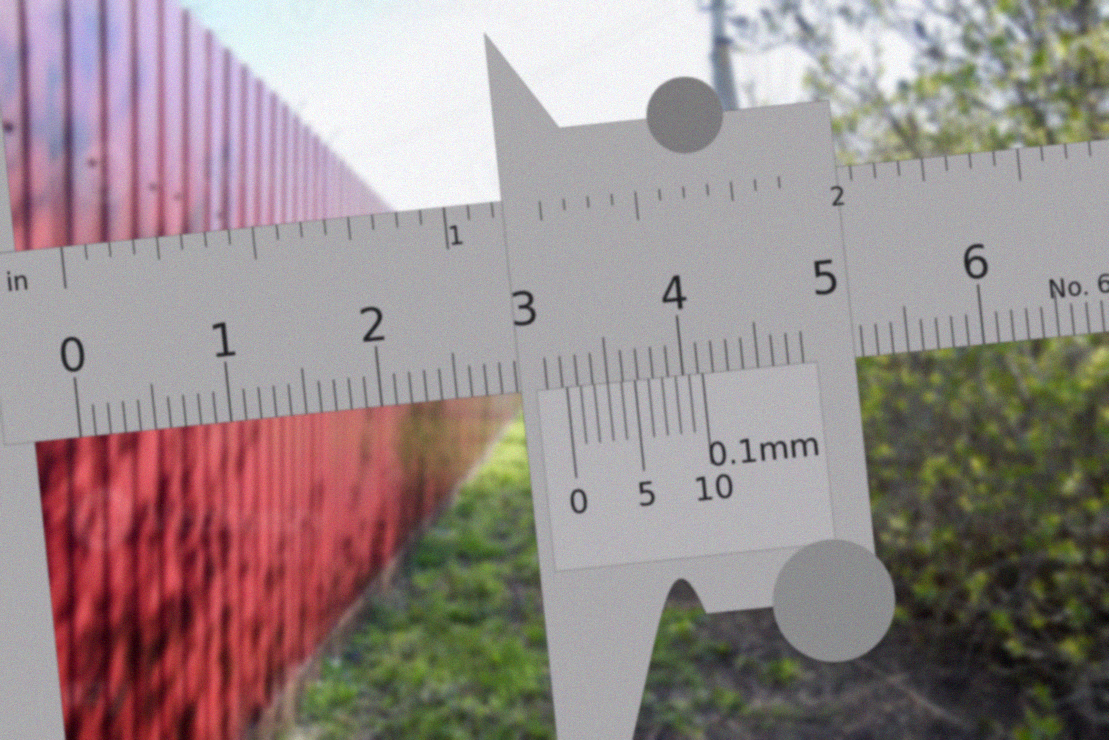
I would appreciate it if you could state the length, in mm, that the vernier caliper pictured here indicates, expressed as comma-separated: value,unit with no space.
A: 32.3,mm
